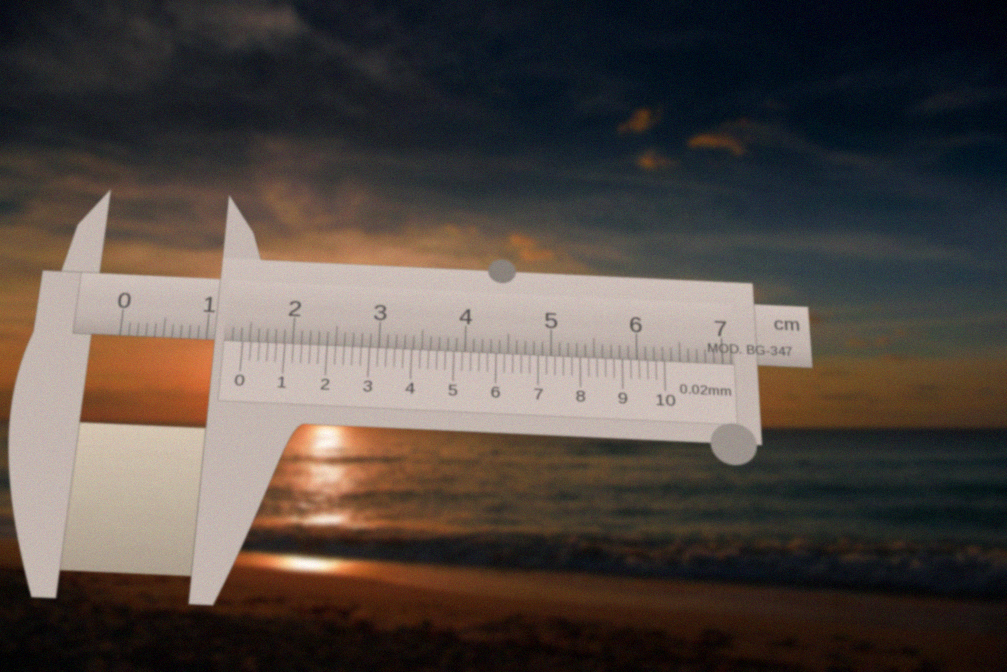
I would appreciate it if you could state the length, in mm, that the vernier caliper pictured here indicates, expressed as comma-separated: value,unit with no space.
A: 14.2,mm
